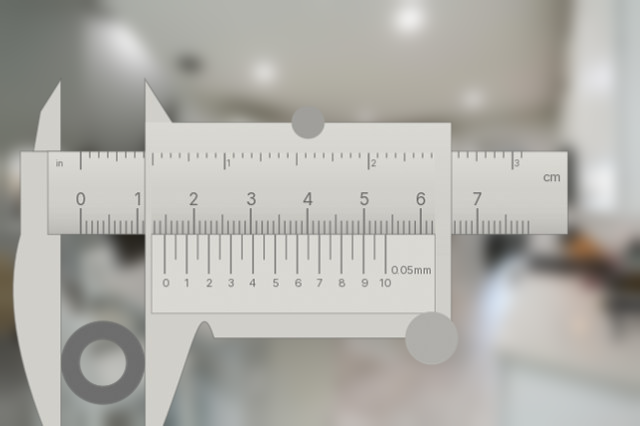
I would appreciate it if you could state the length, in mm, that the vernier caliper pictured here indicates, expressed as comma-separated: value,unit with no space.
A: 14.8,mm
